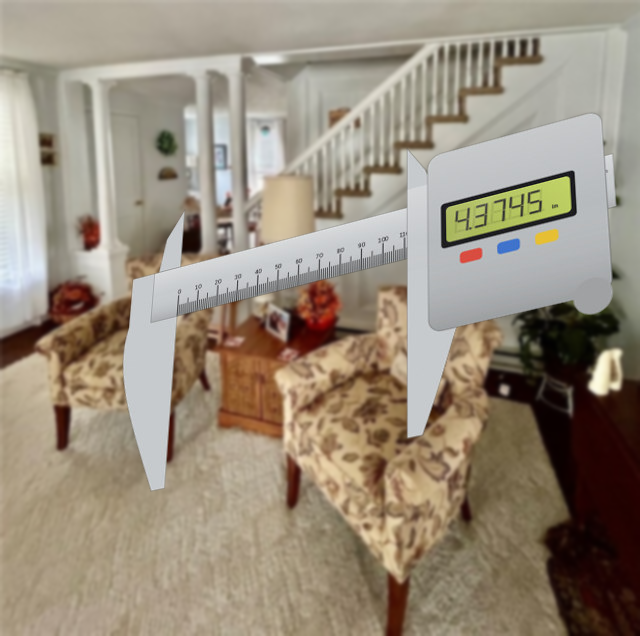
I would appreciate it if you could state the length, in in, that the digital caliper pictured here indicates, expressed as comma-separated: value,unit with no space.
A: 4.3745,in
